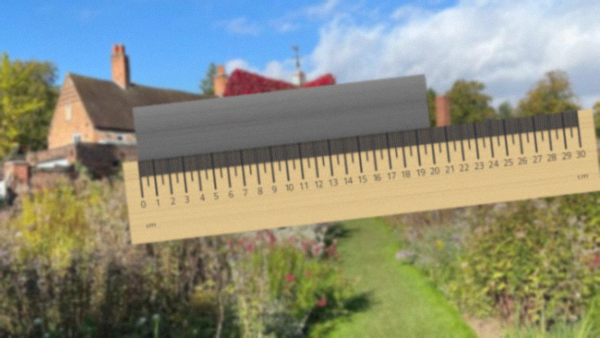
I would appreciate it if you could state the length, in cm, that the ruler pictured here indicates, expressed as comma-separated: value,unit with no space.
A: 20,cm
